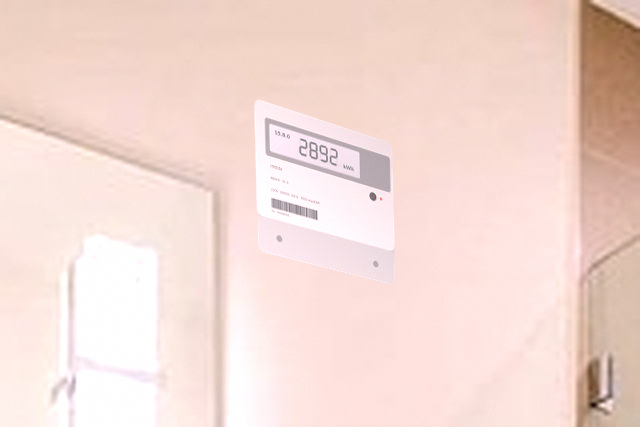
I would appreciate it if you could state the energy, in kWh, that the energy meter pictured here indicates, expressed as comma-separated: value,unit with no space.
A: 2892,kWh
